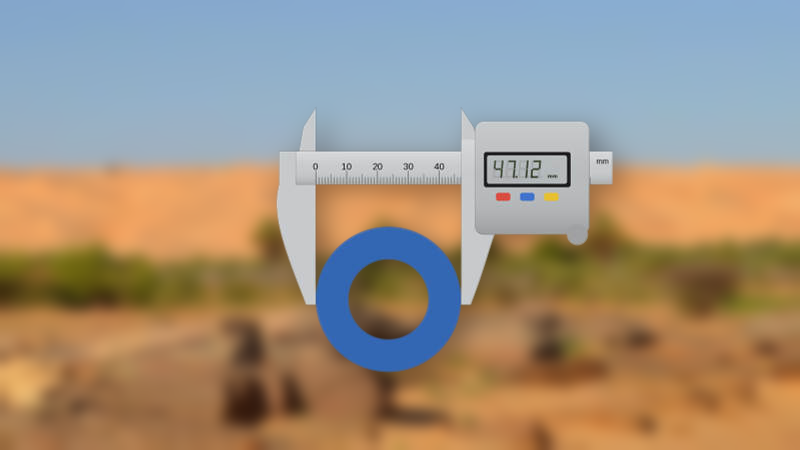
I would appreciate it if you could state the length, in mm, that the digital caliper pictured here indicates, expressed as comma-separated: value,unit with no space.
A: 47.12,mm
